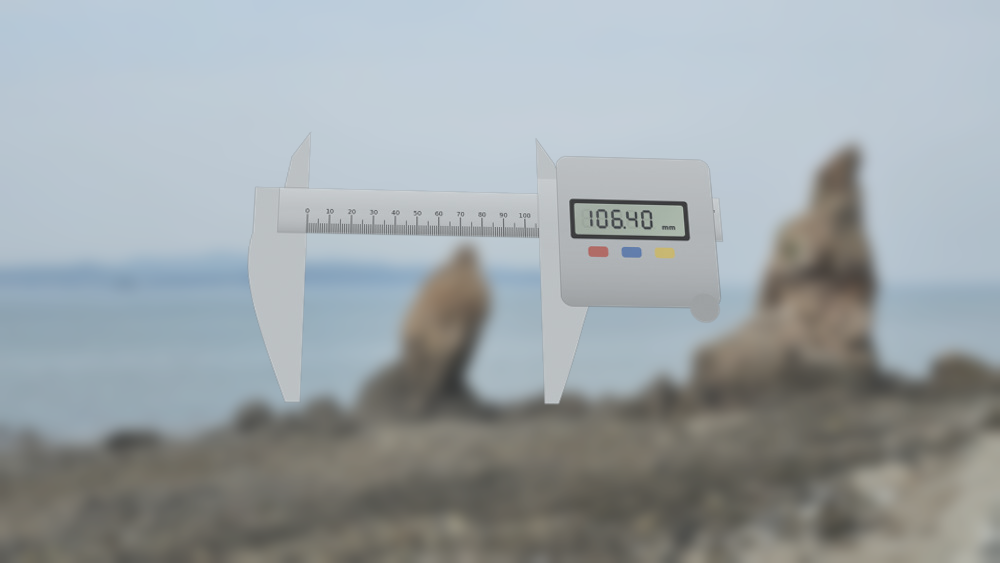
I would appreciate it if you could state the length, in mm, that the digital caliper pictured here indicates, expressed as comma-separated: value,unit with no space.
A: 106.40,mm
